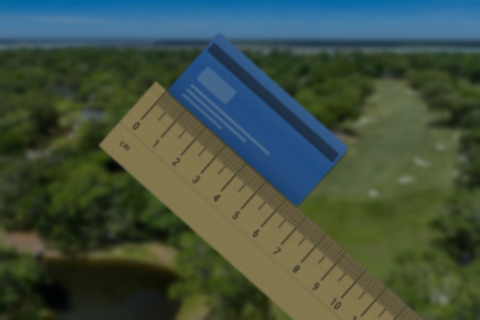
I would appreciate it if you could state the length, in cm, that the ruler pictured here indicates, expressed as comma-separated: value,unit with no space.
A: 6.5,cm
